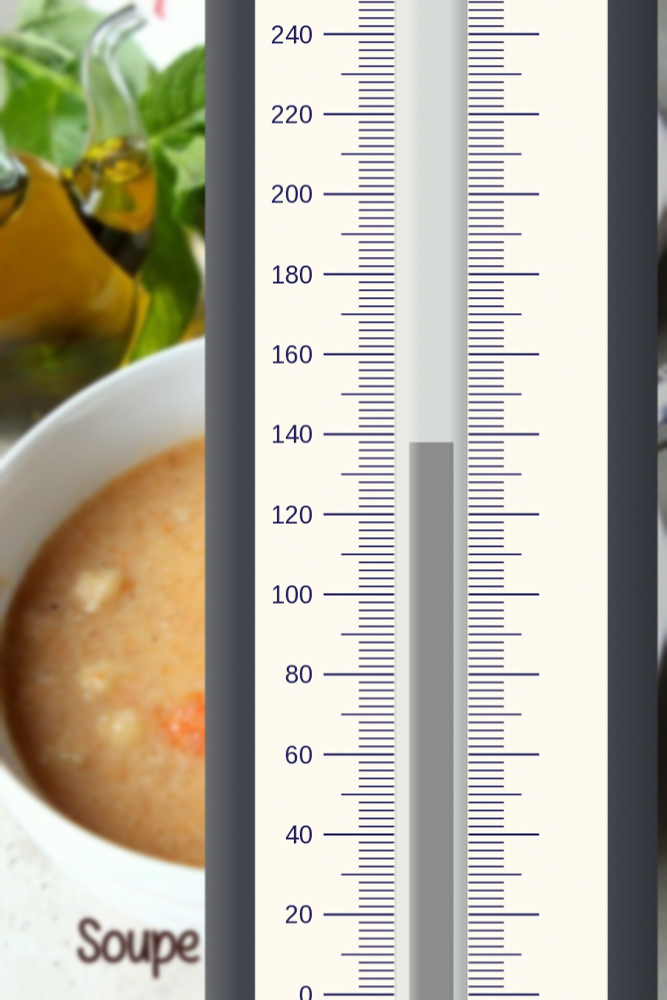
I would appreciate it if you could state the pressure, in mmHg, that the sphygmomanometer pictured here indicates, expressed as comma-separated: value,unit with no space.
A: 138,mmHg
